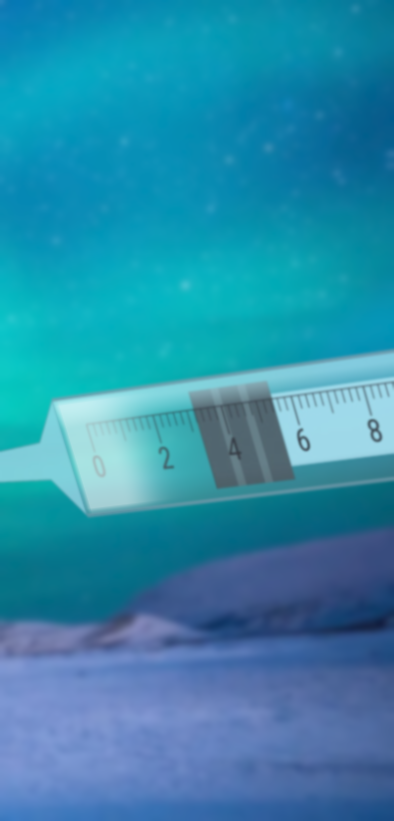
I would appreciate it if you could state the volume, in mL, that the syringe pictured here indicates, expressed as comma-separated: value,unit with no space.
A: 3.2,mL
